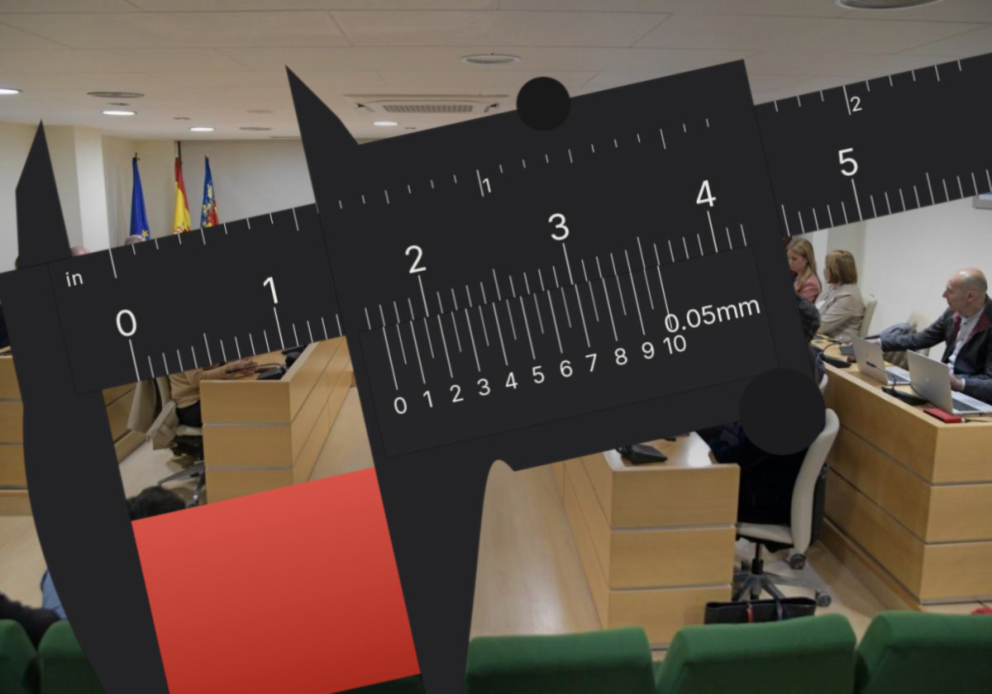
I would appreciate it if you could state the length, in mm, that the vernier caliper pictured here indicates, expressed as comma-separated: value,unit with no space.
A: 16.9,mm
